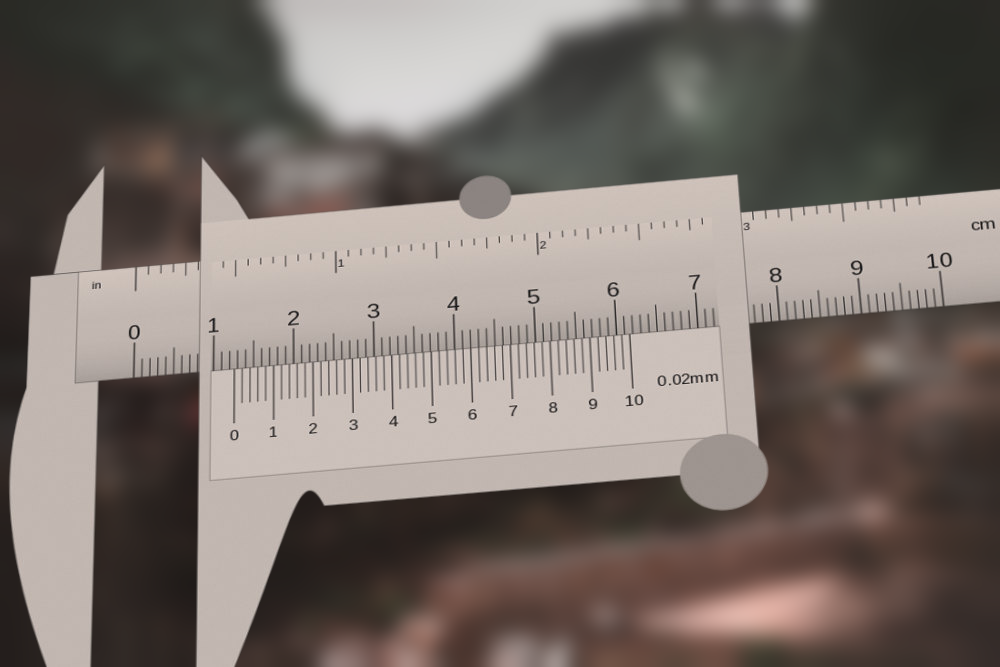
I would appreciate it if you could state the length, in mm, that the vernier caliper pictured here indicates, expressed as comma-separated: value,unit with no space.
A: 12.6,mm
